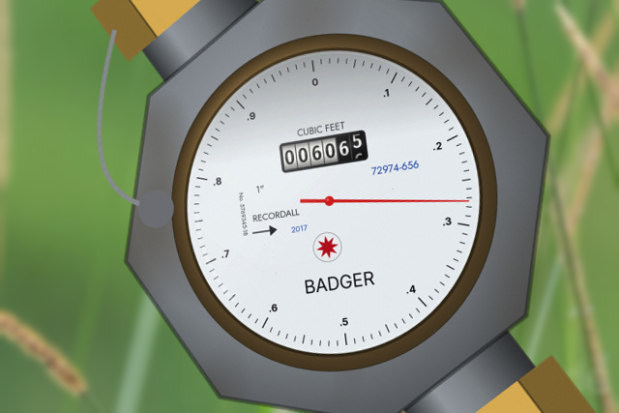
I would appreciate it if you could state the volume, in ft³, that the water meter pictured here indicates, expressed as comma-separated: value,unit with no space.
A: 6065.27,ft³
